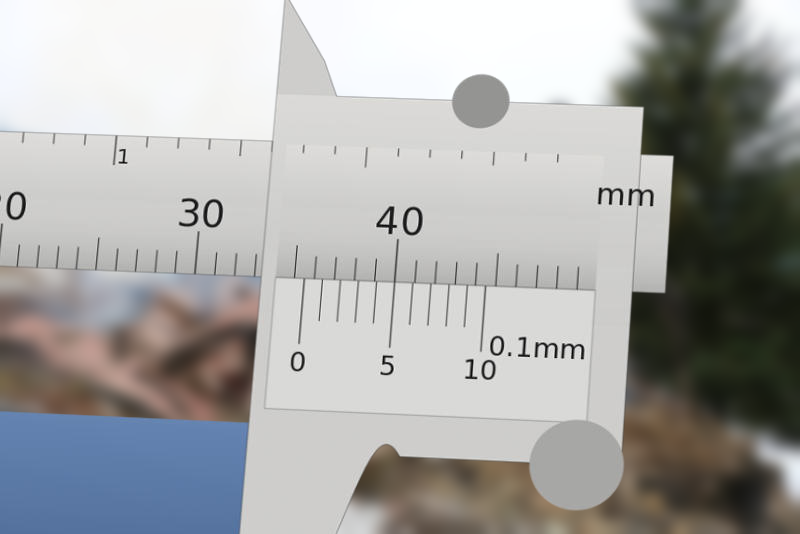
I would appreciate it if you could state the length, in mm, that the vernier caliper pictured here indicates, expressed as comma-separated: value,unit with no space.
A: 35.5,mm
